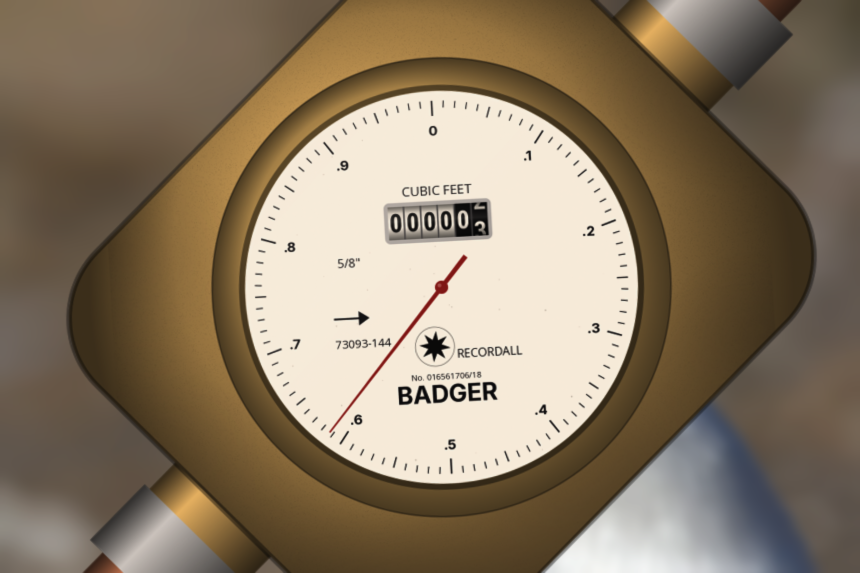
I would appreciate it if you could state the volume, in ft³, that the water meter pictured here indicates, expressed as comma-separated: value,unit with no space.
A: 2.61,ft³
